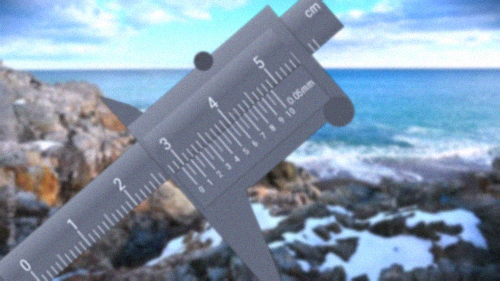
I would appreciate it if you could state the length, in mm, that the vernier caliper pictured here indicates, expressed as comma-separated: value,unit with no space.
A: 29.5,mm
